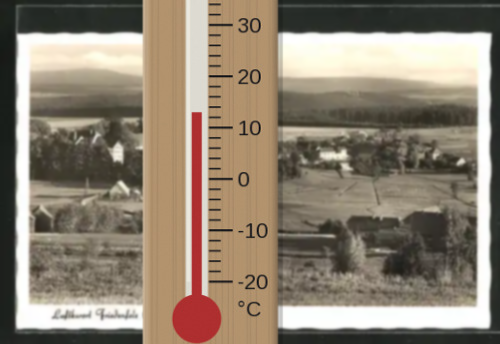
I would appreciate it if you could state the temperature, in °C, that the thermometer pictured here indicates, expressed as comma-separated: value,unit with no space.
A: 13,°C
